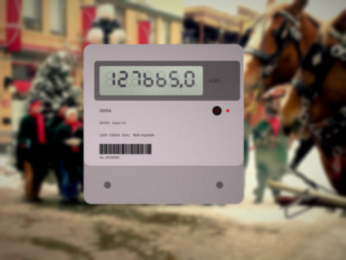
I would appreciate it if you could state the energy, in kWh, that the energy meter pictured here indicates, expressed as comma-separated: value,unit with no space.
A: 127665.0,kWh
